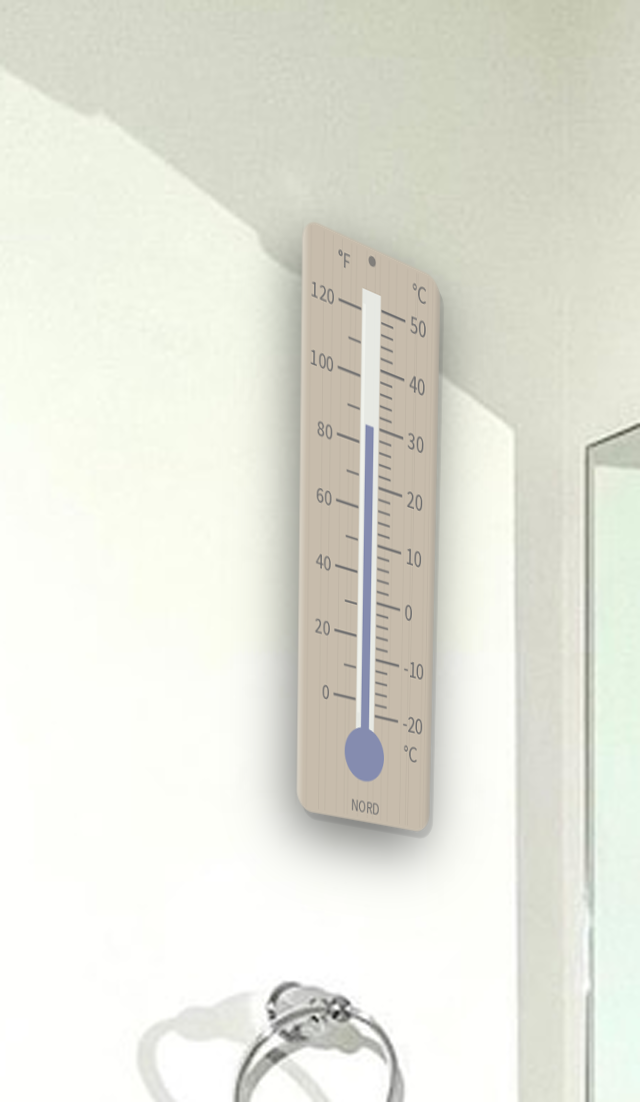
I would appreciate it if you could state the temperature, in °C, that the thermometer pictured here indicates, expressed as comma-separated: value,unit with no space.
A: 30,°C
